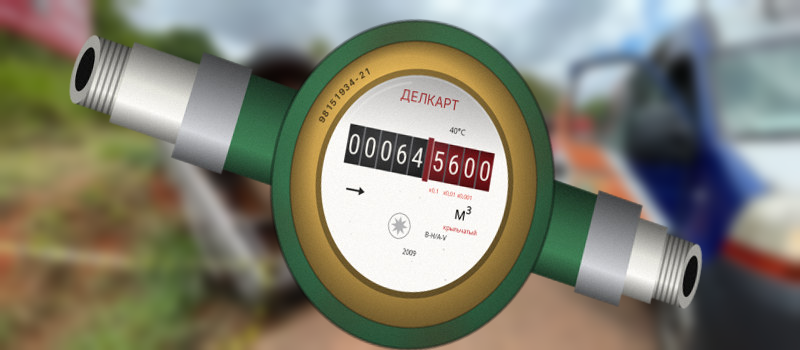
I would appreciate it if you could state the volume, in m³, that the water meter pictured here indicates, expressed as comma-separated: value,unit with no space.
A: 64.5600,m³
